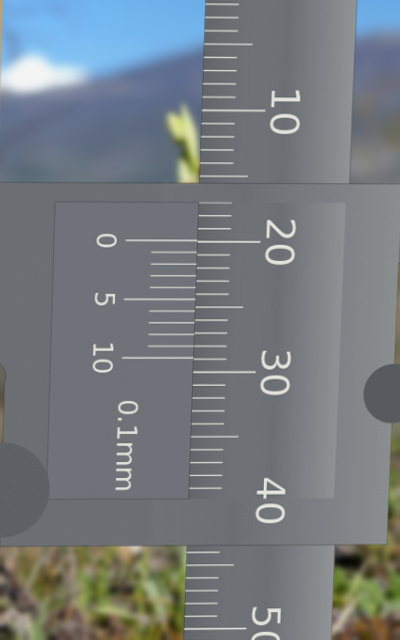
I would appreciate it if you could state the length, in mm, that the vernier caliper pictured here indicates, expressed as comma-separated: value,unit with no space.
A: 19.9,mm
